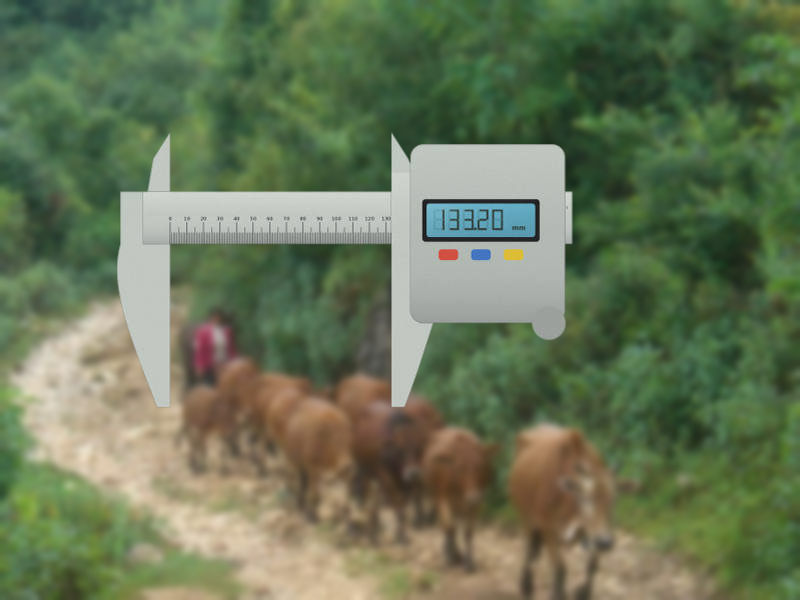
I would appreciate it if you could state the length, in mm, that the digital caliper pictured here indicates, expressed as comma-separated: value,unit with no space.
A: 133.20,mm
